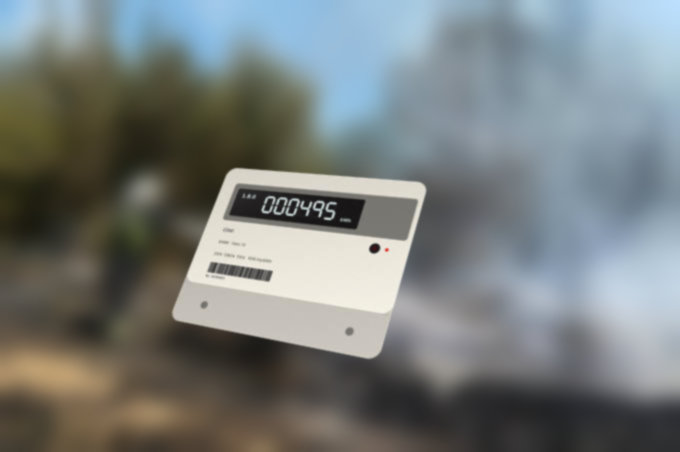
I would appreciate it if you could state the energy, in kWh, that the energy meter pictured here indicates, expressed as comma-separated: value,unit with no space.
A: 495,kWh
